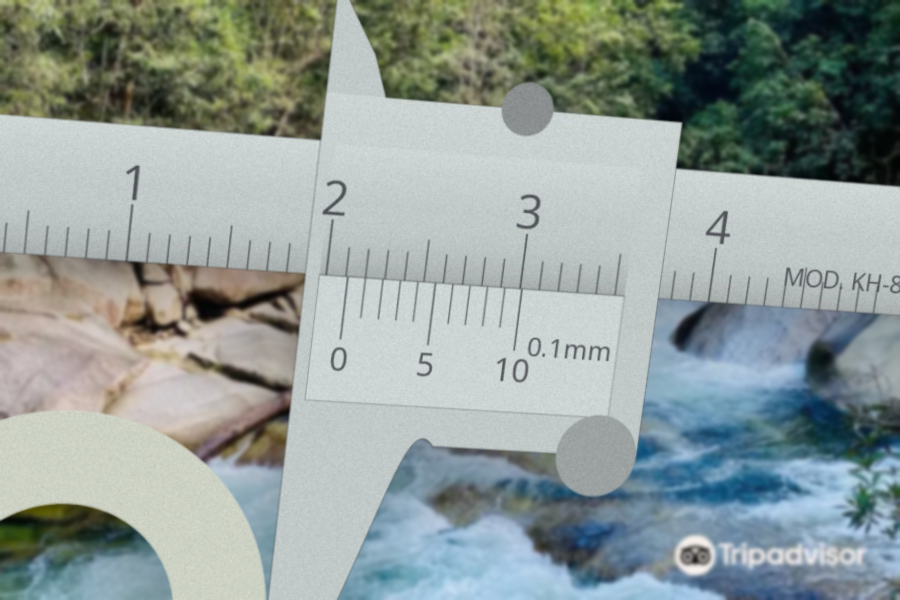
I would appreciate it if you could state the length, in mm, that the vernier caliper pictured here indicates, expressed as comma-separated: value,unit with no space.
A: 21.1,mm
